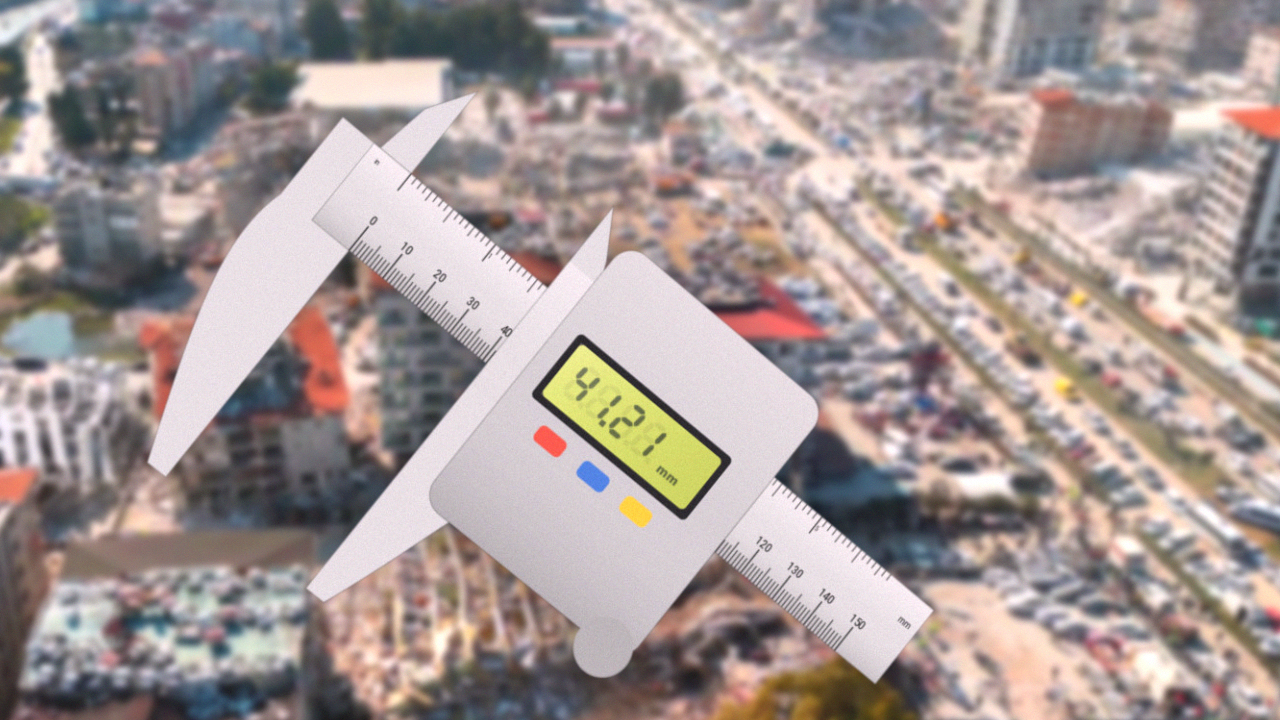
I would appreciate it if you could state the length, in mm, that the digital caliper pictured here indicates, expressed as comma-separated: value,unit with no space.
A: 41.21,mm
